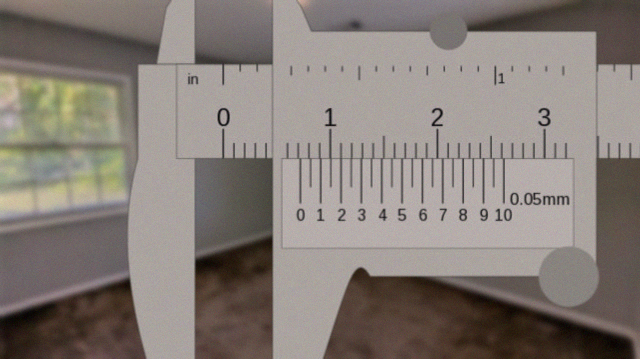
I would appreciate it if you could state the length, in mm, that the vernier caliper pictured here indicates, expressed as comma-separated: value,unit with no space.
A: 7.2,mm
